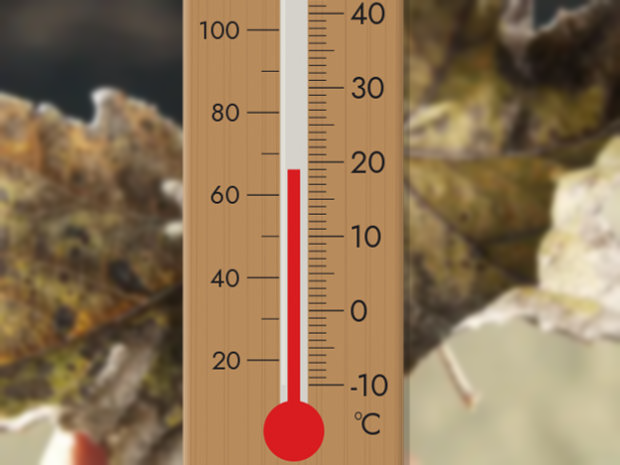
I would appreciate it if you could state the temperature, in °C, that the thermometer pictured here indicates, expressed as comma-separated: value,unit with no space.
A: 19,°C
